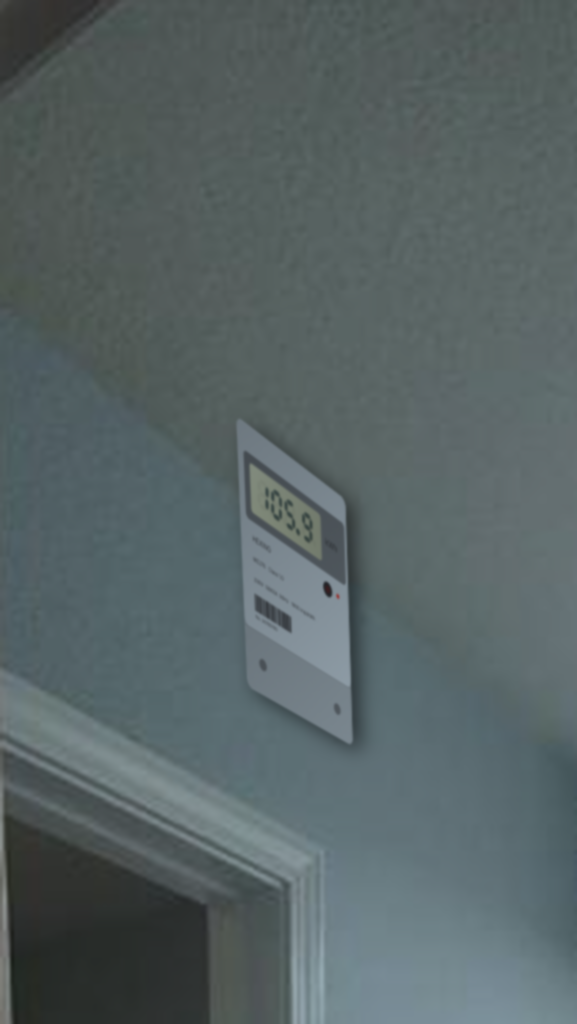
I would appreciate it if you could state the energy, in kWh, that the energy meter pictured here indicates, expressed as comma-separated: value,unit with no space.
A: 105.9,kWh
